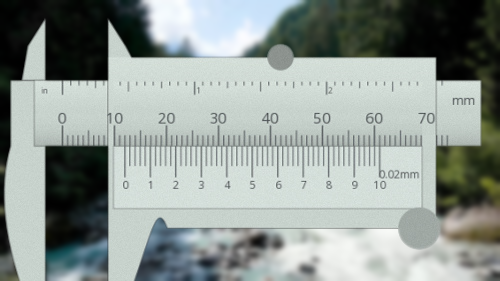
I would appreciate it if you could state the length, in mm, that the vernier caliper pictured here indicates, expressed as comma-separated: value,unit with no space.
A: 12.0,mm
